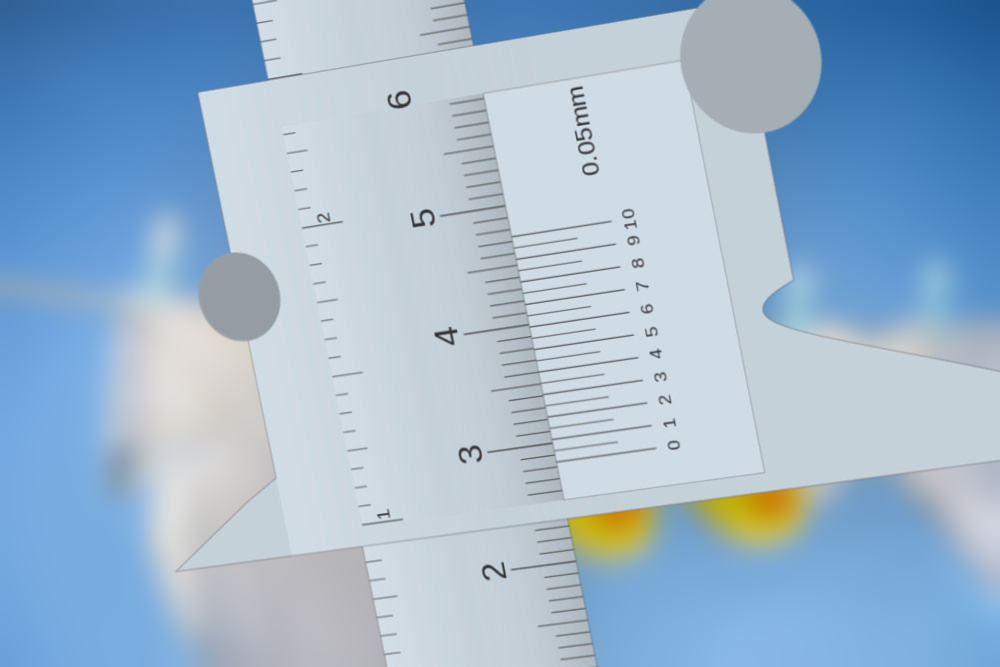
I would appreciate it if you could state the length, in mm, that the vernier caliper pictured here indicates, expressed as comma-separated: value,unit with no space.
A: 28.4,mm
